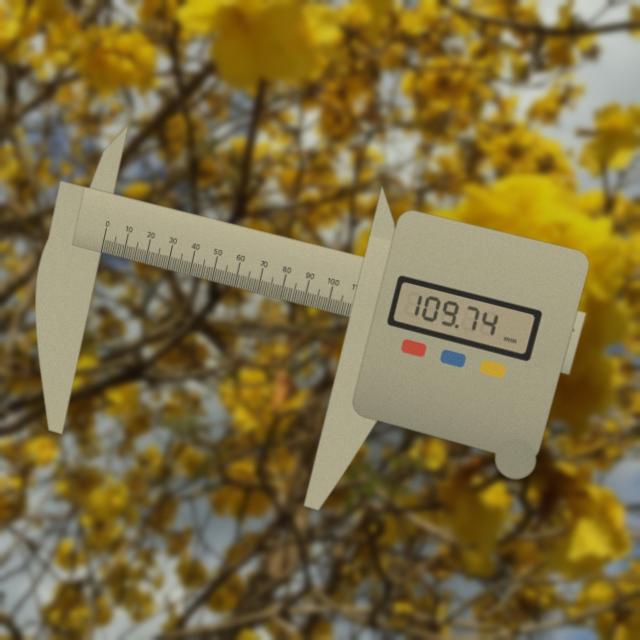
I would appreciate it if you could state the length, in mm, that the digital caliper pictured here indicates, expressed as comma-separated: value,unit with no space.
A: 109.74,mm
